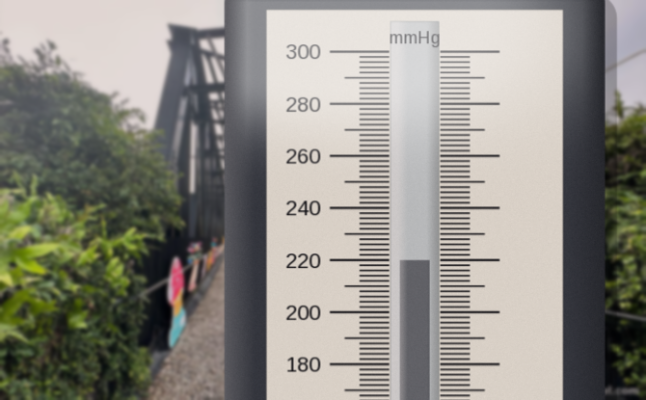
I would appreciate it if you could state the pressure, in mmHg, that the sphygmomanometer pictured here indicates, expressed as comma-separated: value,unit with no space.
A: 220,mmHg
